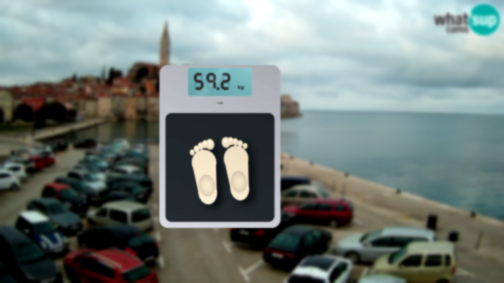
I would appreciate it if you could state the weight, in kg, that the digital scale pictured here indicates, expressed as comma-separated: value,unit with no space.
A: 59.2,kg
